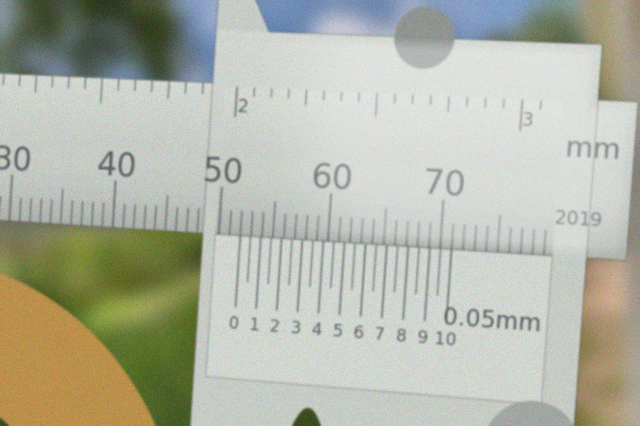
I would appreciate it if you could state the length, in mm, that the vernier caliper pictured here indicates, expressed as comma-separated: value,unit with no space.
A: 52.0,mm
